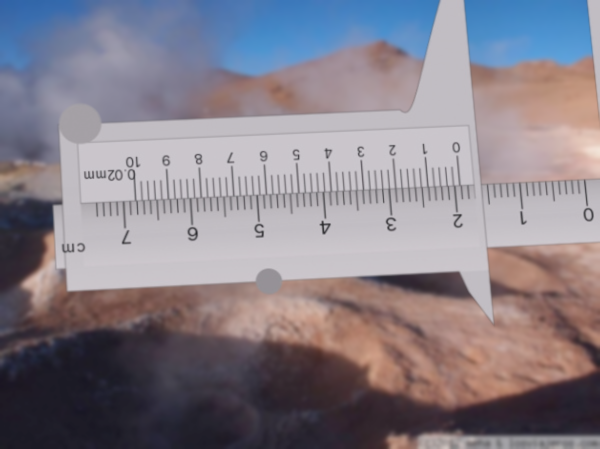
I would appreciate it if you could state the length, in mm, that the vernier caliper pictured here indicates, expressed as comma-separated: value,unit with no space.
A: 19.2,mm
